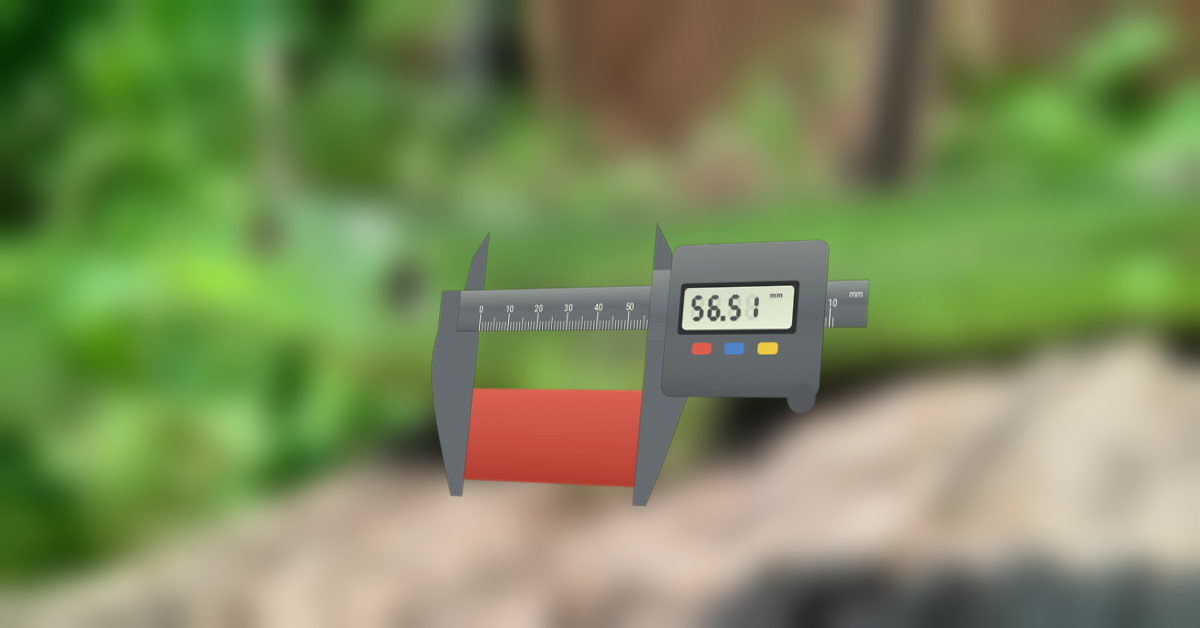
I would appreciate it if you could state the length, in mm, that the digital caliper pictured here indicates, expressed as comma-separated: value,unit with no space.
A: 56.51,mm
